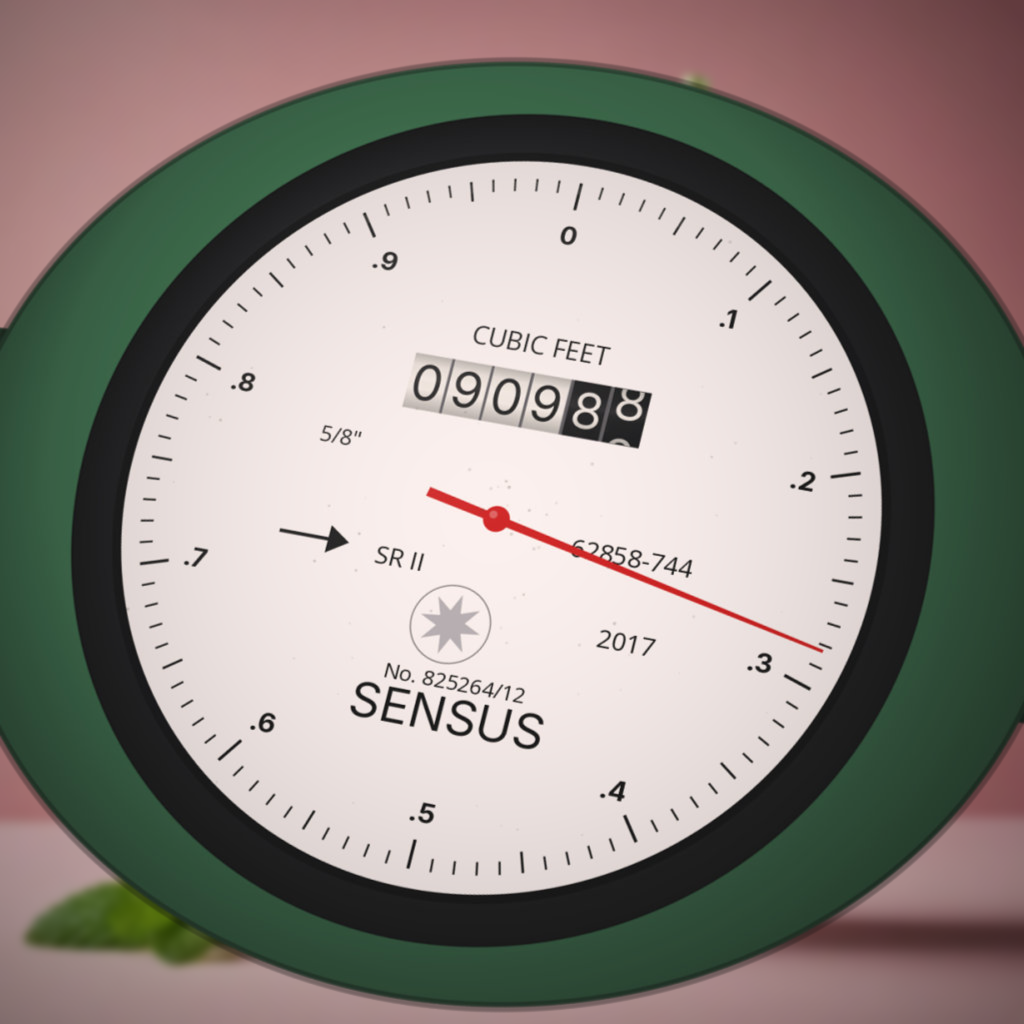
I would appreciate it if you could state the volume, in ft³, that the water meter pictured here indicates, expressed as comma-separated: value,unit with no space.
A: 90988.28,ft³
